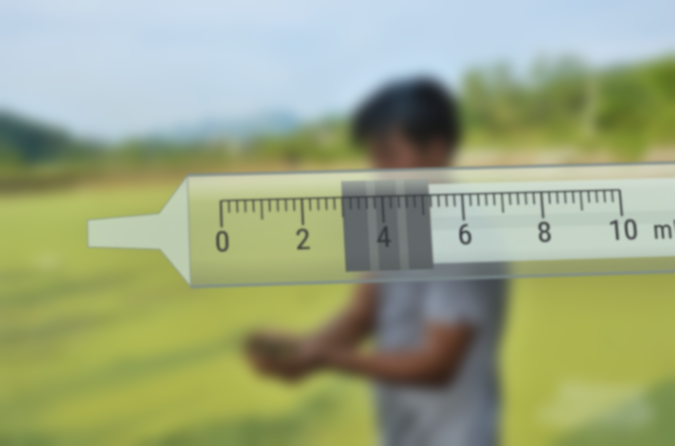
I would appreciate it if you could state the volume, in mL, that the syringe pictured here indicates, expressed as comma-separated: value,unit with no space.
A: 3,mL
